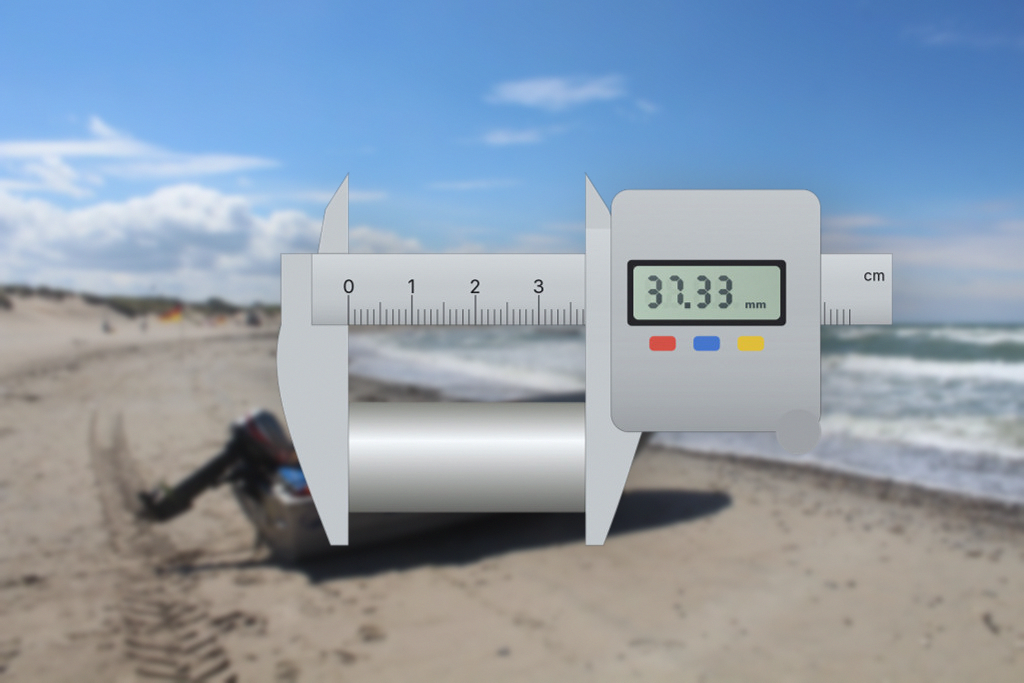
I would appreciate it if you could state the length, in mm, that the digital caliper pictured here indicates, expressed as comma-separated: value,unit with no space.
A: 37.33,mm
